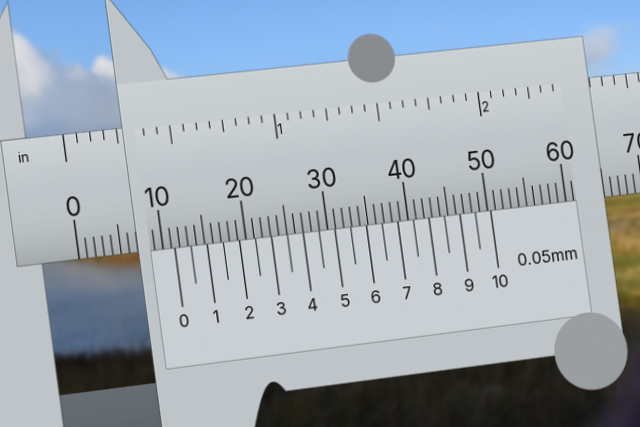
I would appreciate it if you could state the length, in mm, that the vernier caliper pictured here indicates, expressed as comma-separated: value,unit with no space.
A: 11.4,mm
